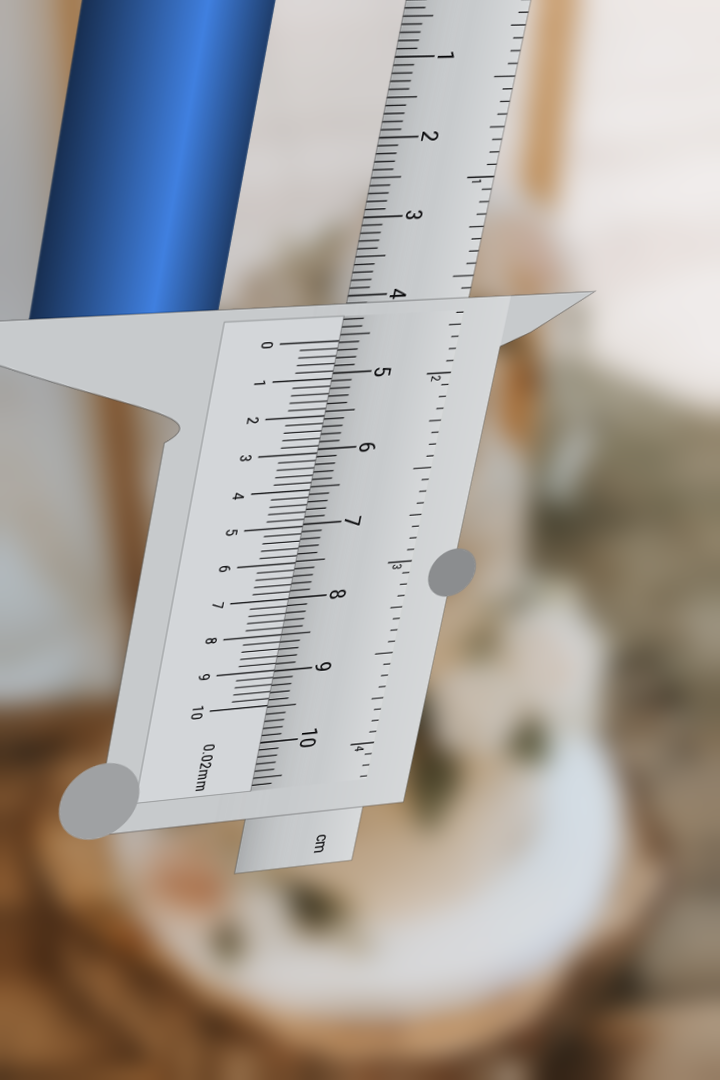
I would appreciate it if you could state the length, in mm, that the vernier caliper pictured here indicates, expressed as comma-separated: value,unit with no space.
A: 45.8,mm
